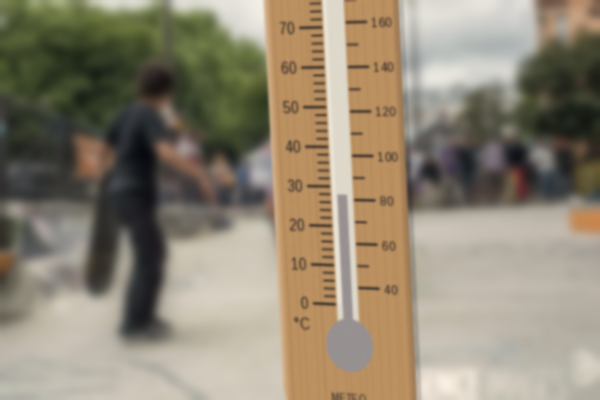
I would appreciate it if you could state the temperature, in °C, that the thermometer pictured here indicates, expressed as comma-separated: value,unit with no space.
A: 28,°C
